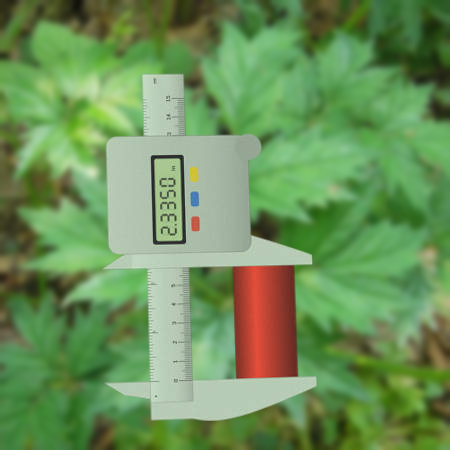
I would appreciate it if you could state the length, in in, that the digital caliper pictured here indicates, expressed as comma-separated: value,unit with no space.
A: 2.3350,in
